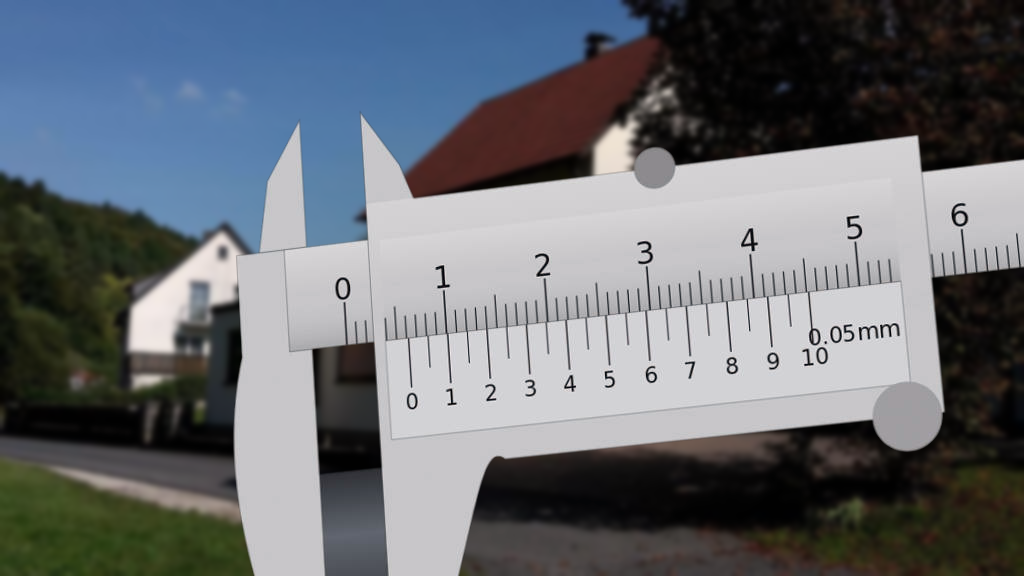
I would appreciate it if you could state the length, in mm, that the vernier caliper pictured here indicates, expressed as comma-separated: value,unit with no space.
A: 6.2,mm
